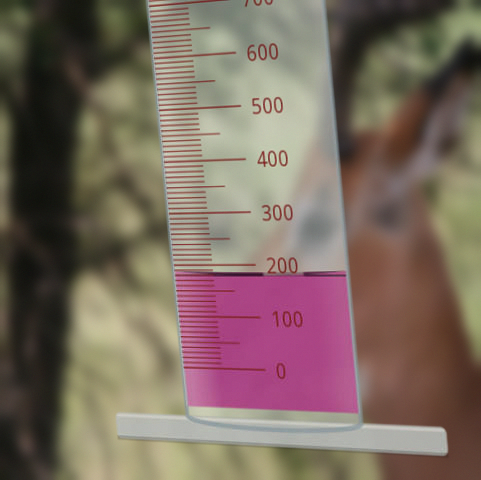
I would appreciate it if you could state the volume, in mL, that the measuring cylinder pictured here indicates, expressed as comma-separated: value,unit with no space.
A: 180,mL
